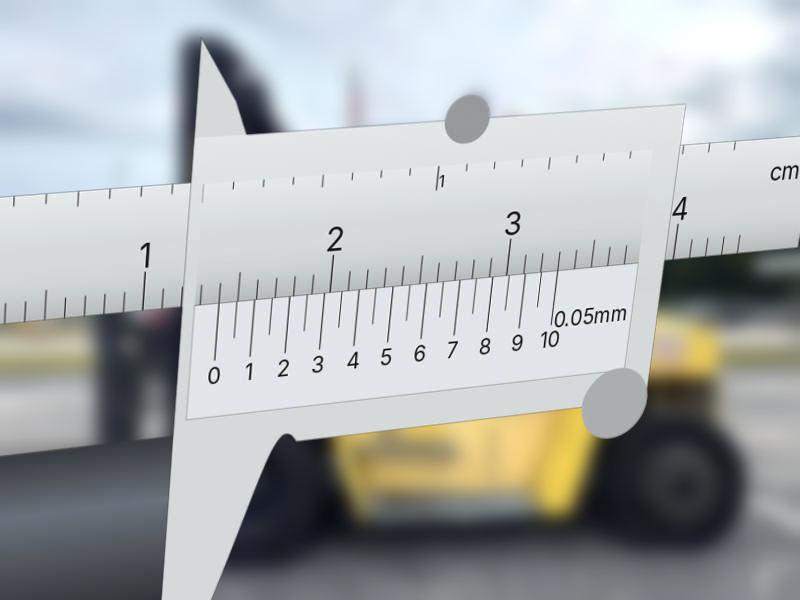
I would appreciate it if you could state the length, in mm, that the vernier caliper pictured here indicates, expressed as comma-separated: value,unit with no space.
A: 14.0,mm
